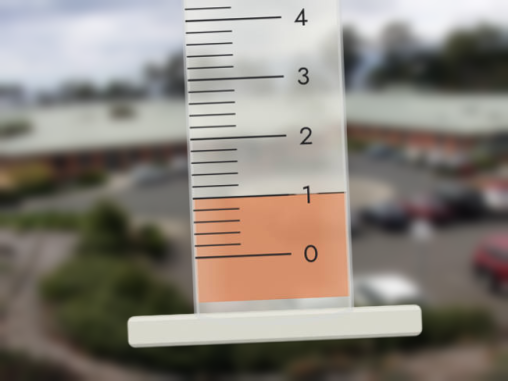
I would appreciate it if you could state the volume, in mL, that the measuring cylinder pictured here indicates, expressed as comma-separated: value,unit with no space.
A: 1,mL
